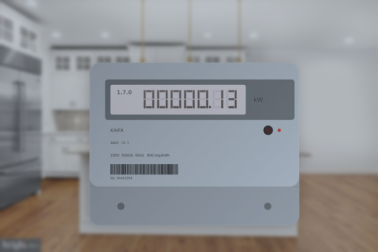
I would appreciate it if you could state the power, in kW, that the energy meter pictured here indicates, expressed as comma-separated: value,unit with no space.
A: 0.13,kW
